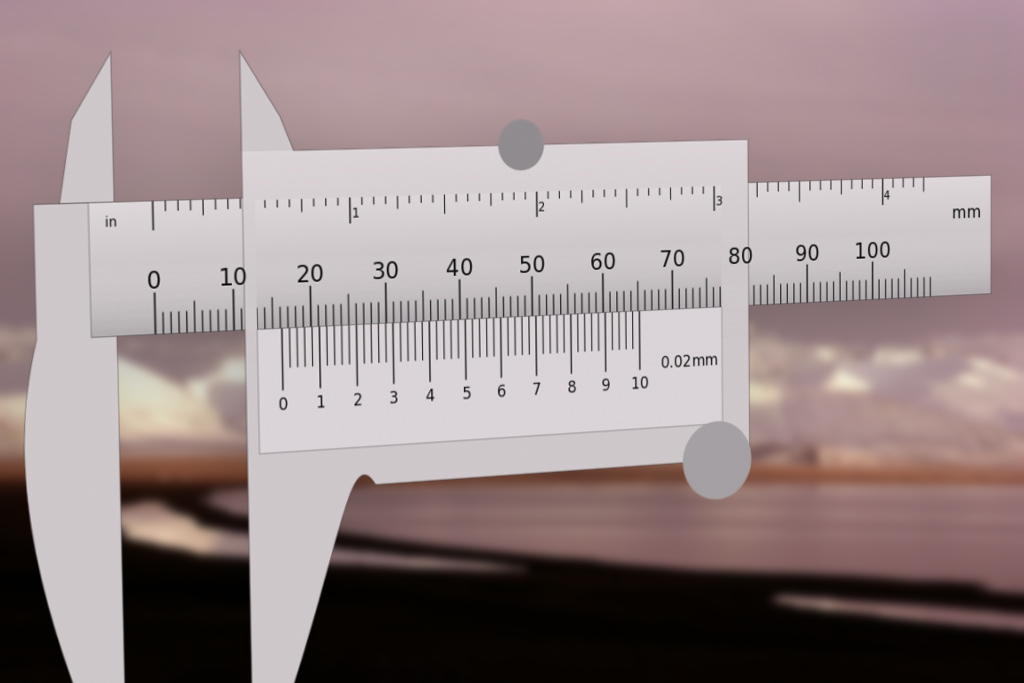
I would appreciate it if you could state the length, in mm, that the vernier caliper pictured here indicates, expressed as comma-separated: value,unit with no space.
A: 16.2,mm
